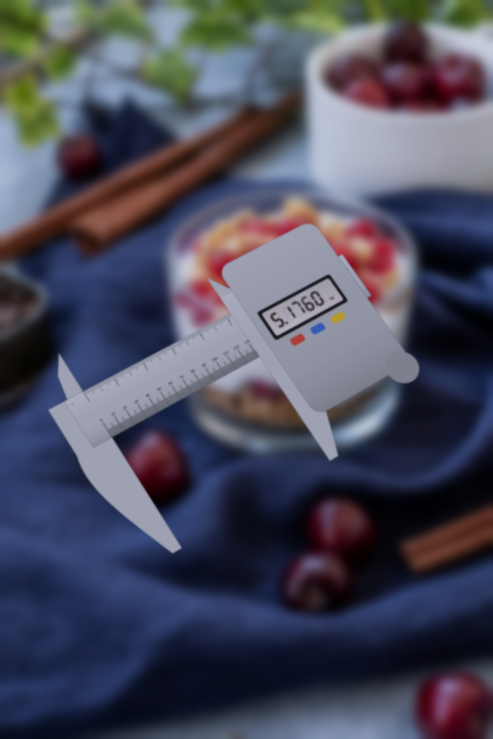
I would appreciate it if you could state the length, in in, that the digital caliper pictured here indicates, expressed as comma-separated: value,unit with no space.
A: 5.1760,in
